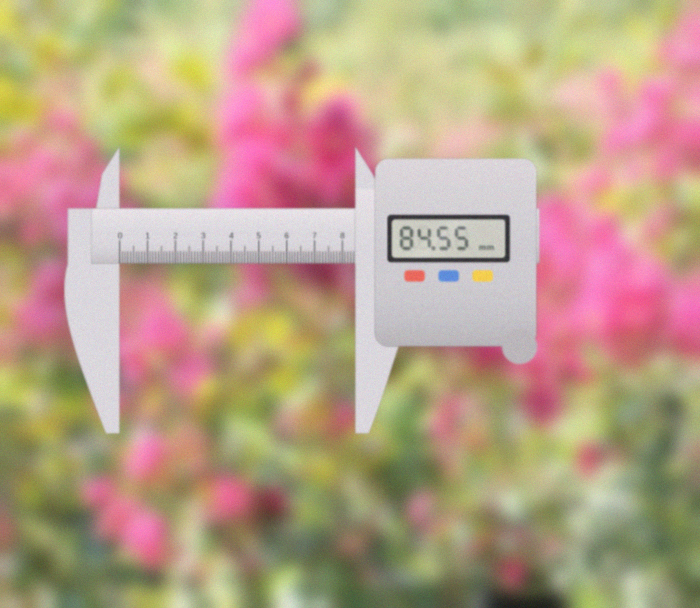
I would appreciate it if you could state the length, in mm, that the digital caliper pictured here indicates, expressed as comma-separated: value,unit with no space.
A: 84.55,mm
